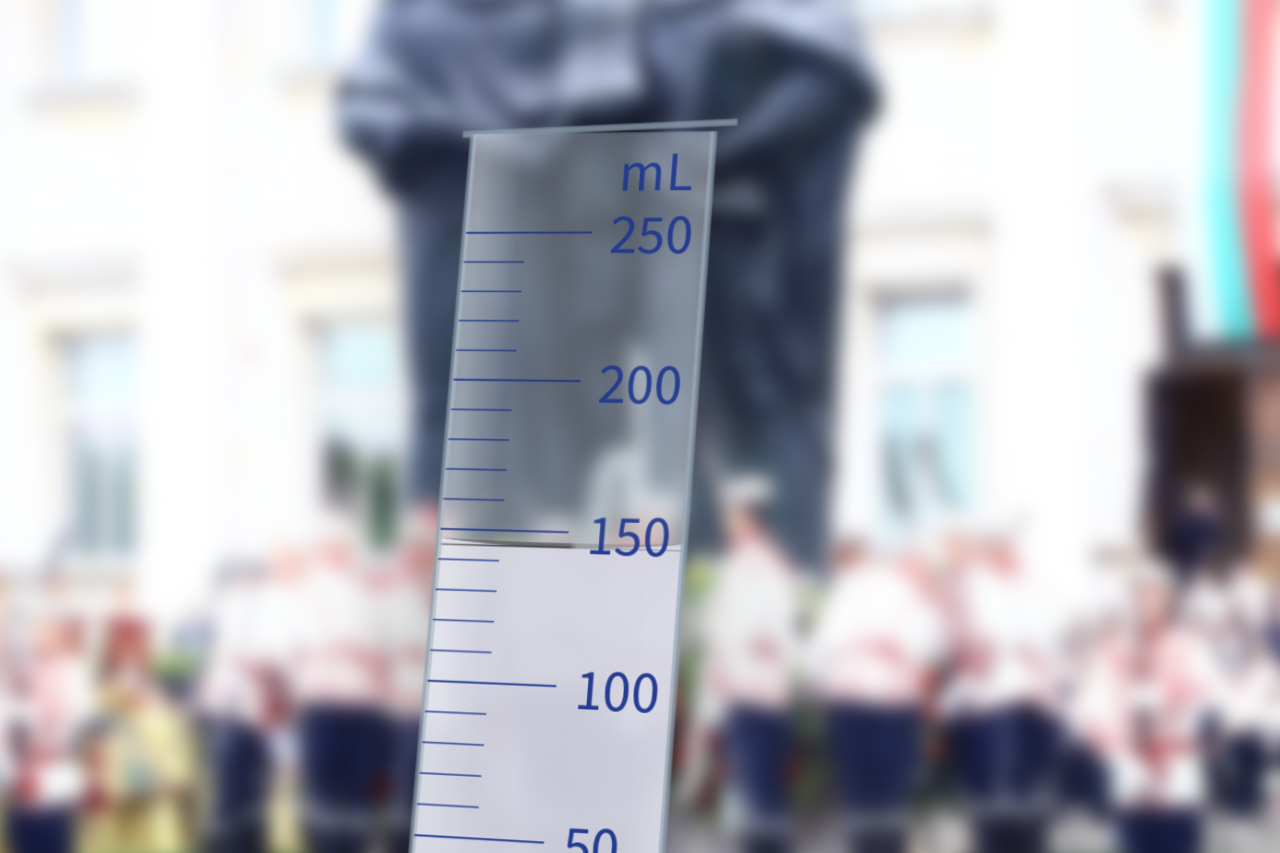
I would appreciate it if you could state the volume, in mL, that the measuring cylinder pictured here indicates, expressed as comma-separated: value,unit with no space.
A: 145,mL
